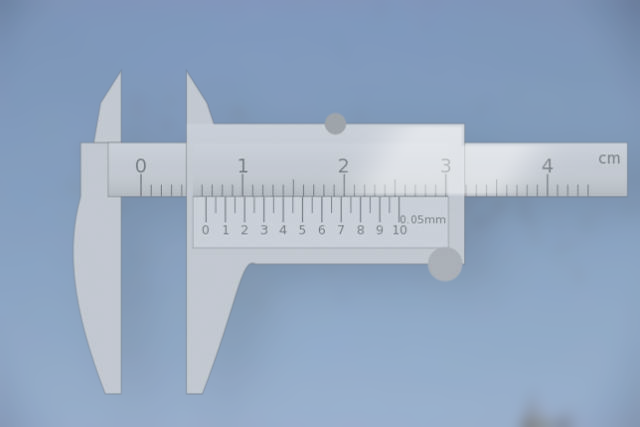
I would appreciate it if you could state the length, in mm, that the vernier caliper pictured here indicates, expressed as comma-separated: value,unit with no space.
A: 6.4,mm
